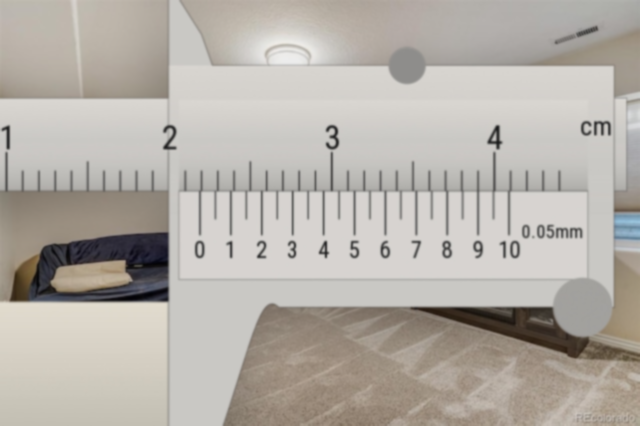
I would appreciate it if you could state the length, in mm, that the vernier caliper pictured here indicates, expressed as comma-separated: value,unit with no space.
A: 21.9,mm
